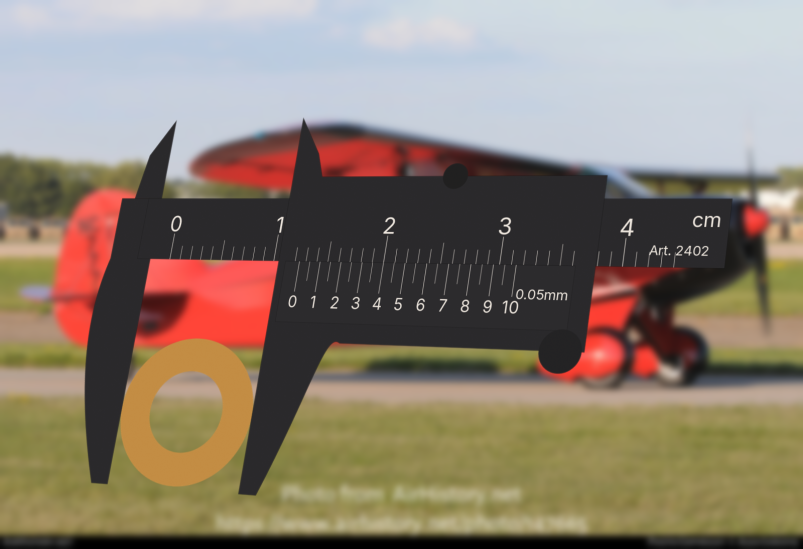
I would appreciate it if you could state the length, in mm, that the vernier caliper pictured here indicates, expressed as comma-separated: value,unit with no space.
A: 12.4,mm
